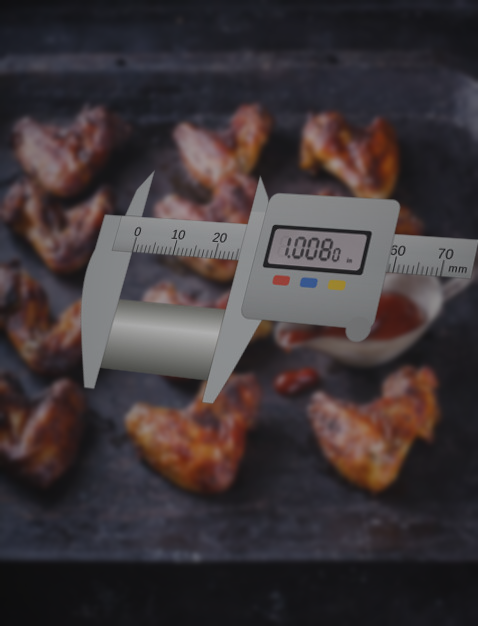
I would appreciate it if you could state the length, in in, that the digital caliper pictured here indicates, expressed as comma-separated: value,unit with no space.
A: 1.0080,in
